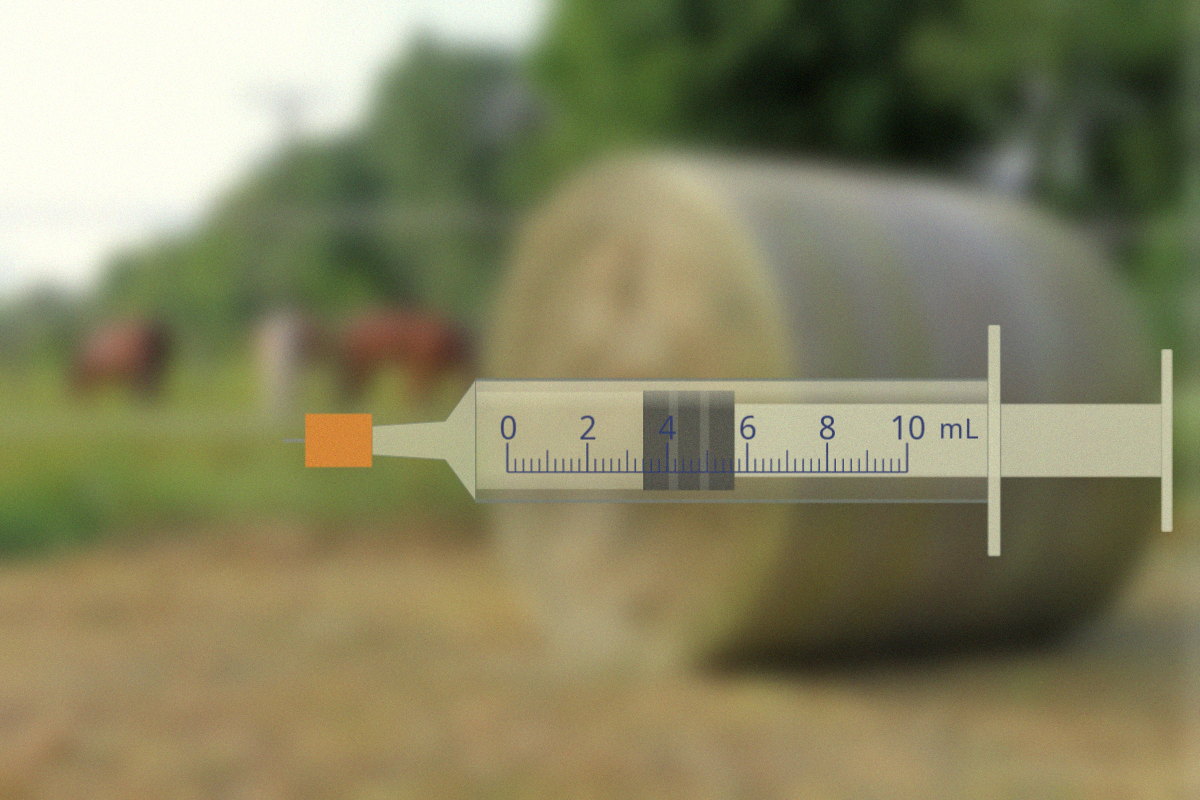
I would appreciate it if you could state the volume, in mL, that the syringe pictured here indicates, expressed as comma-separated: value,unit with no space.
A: 3.4,mL
